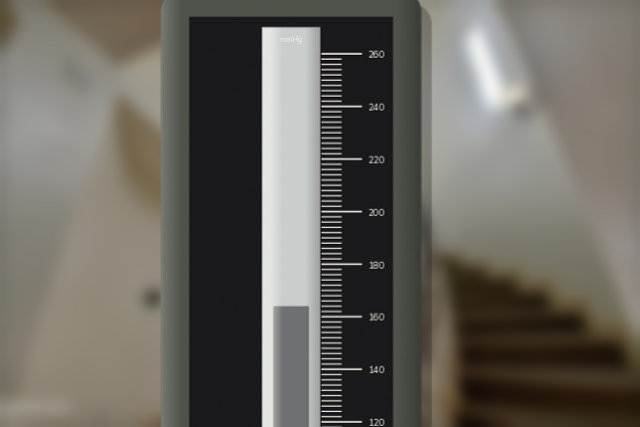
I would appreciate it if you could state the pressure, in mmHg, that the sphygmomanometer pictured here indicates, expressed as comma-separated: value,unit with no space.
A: 164,mmHg
